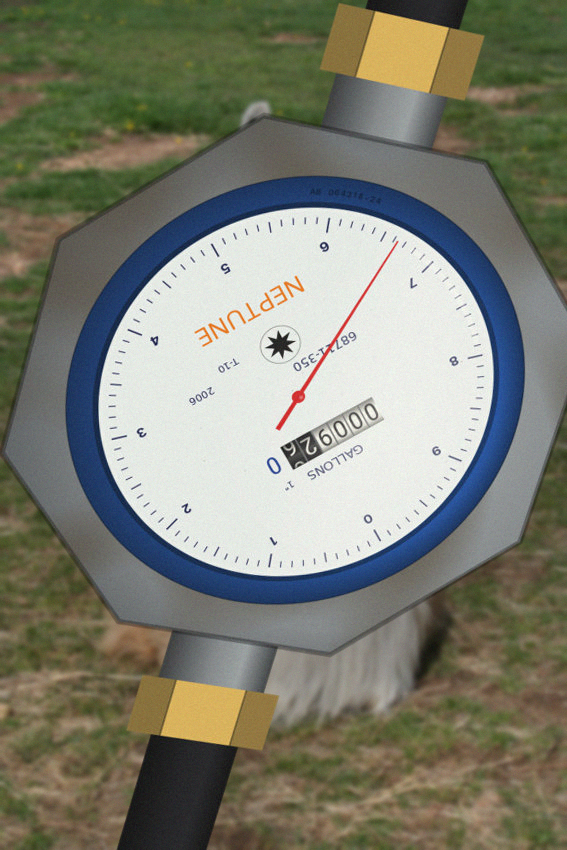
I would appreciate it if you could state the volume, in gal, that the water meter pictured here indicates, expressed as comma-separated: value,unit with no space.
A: 9256.6,gal
